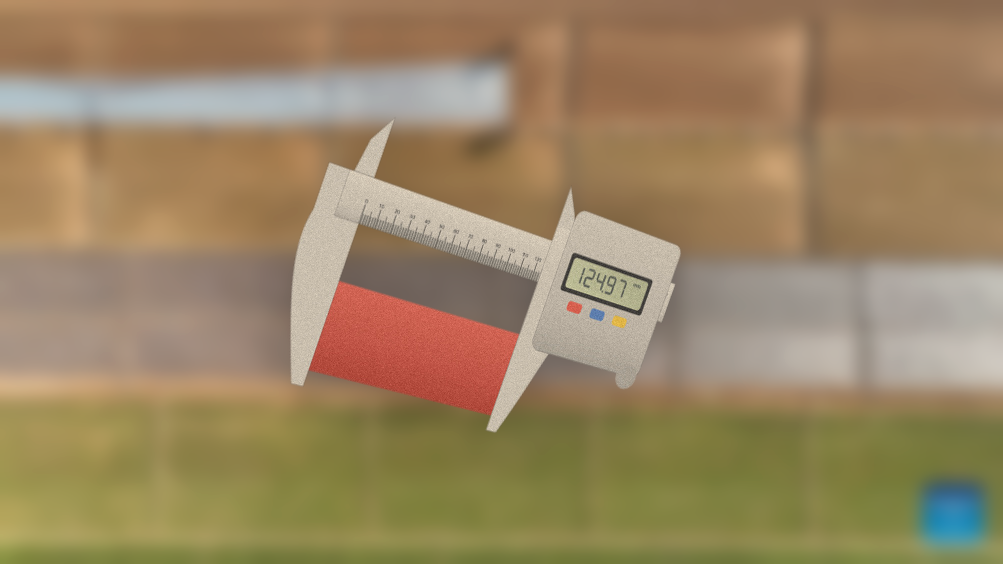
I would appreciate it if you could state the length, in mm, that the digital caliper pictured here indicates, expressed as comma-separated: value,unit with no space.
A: 124.97,mm
